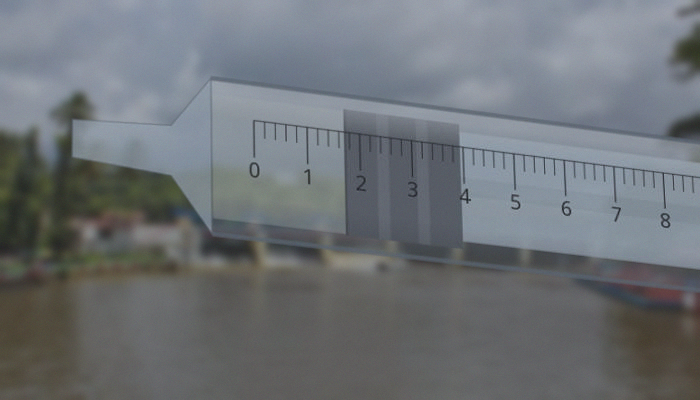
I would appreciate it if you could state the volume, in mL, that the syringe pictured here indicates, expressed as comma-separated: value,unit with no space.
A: 1.7,mL
